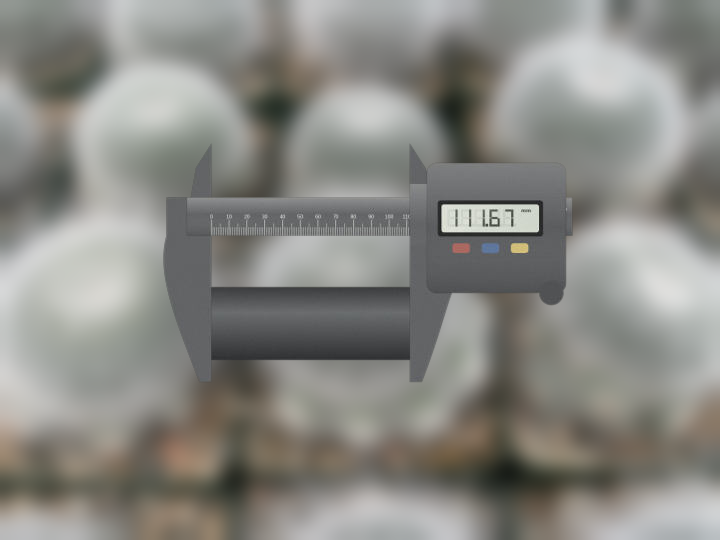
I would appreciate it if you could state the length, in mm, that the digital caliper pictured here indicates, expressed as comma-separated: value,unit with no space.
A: 111.67,mm
